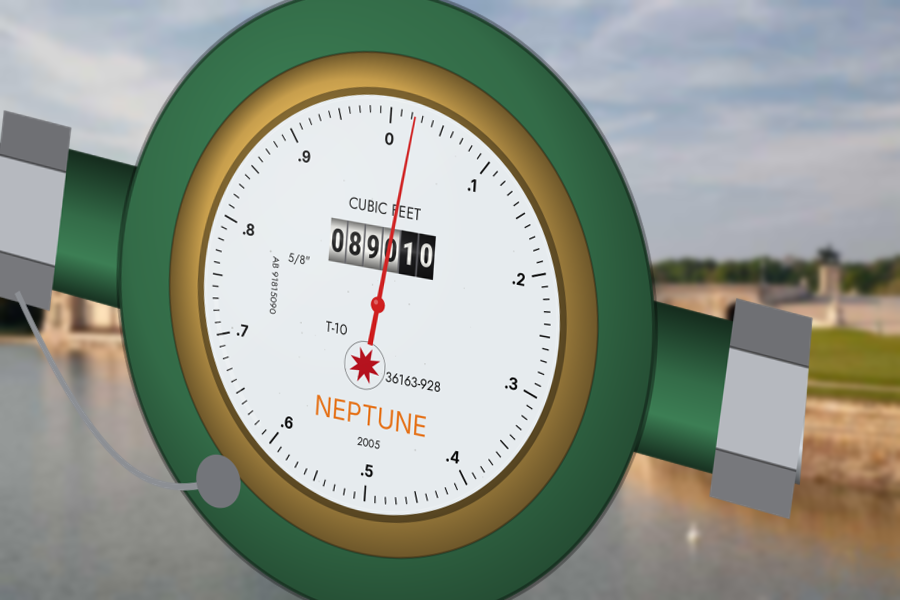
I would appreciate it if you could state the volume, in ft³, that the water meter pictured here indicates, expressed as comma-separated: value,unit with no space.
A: 89010.02,ft³
